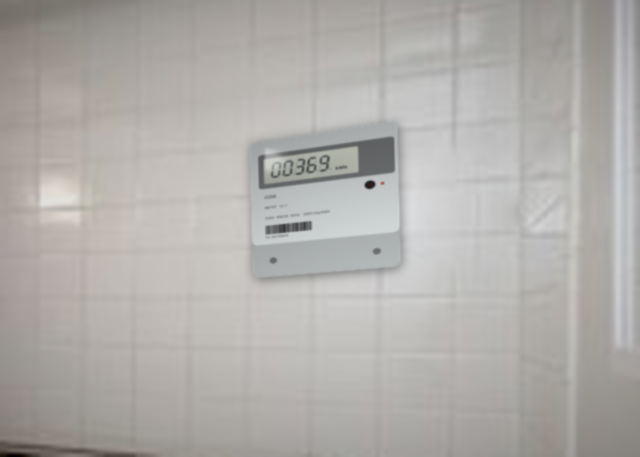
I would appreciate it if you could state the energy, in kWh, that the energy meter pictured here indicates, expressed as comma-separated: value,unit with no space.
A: 369,kWh
